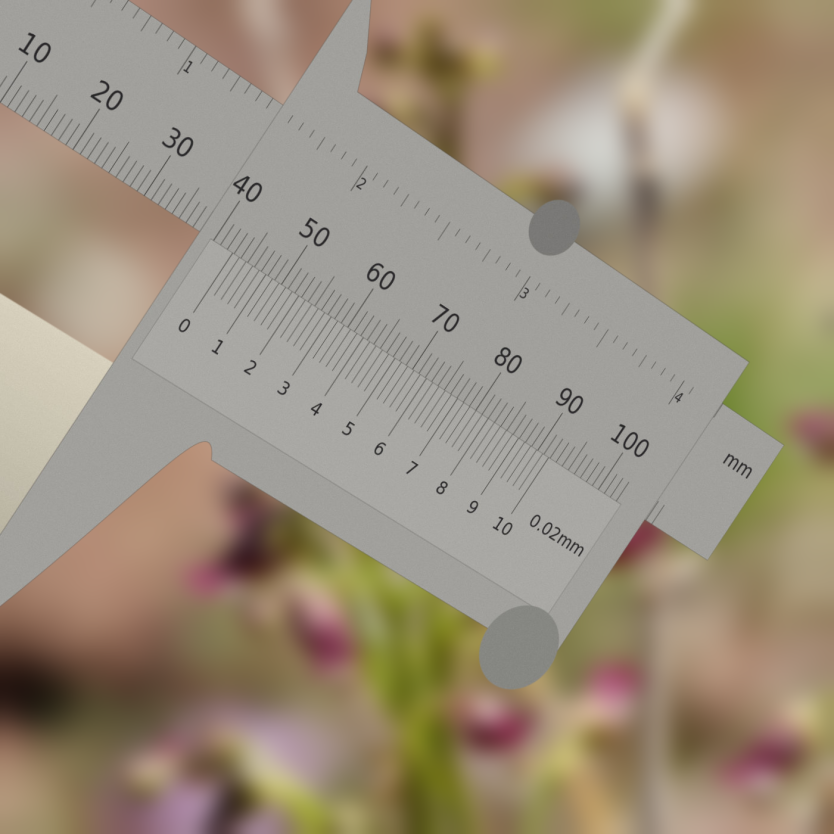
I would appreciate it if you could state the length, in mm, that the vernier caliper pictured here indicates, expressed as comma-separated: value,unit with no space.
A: 42.8,mm
